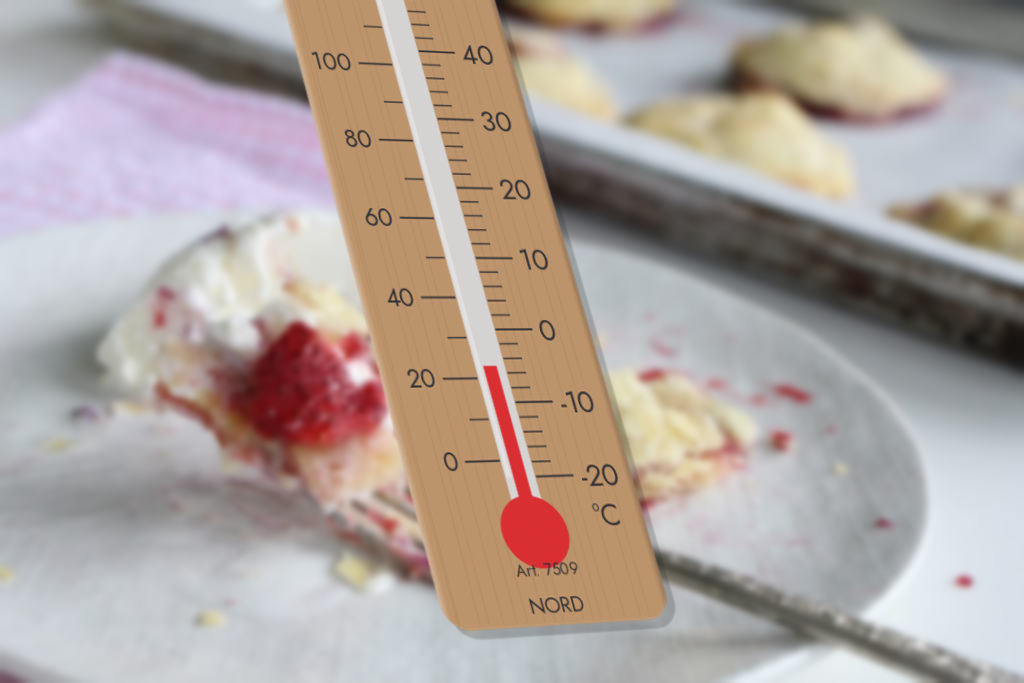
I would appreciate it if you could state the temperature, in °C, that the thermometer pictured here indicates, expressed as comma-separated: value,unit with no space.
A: -5,°C
